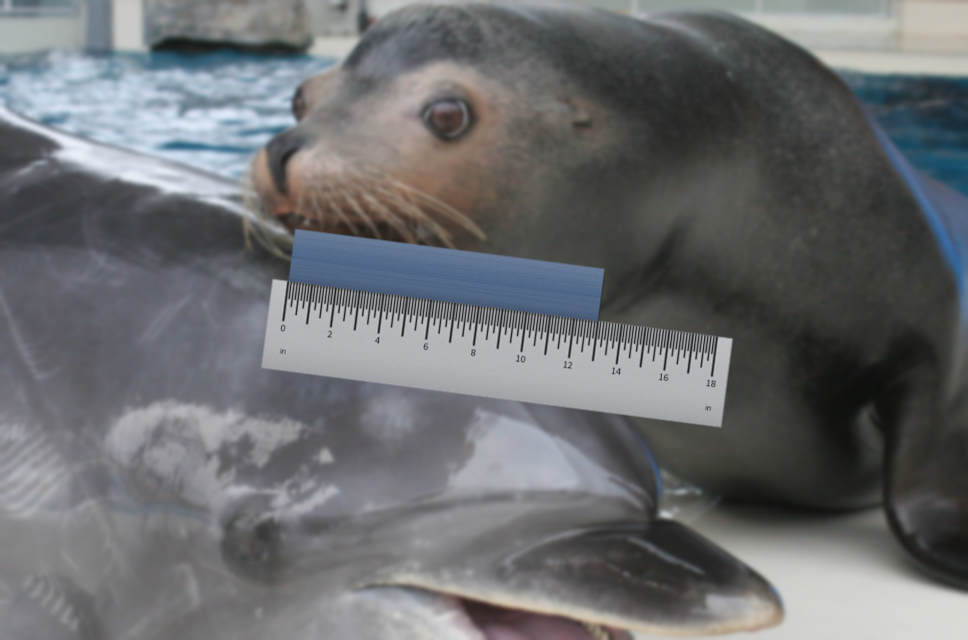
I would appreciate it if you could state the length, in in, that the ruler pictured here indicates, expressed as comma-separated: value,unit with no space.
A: 13,in
